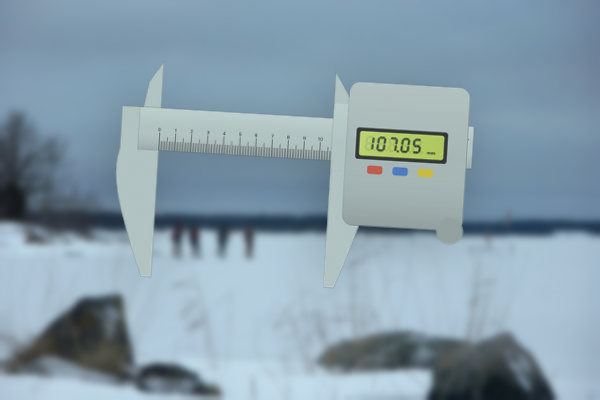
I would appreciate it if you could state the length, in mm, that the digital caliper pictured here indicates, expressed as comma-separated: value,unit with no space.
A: 107.05,mm
